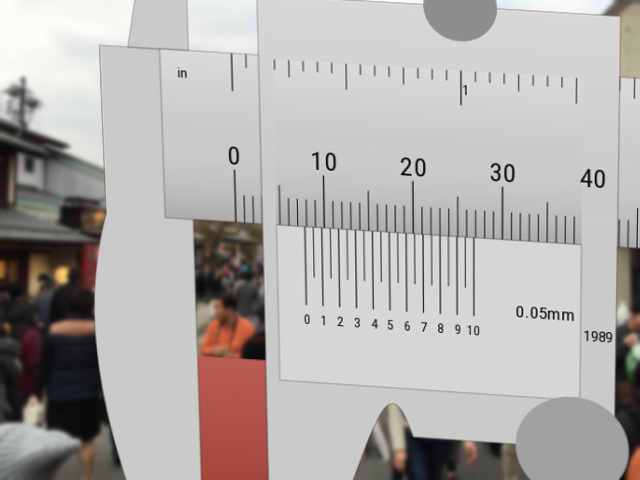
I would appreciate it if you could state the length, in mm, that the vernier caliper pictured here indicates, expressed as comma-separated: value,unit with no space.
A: 7.8,mm
